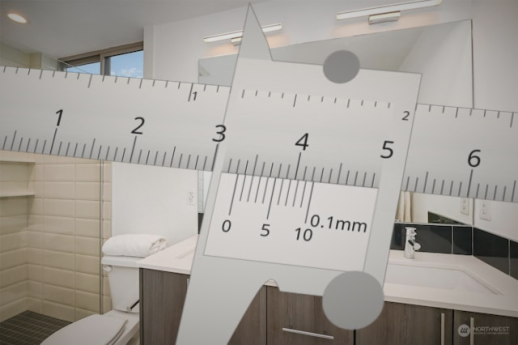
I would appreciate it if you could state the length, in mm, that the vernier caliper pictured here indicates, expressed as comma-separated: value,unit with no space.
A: 33.2,mm
